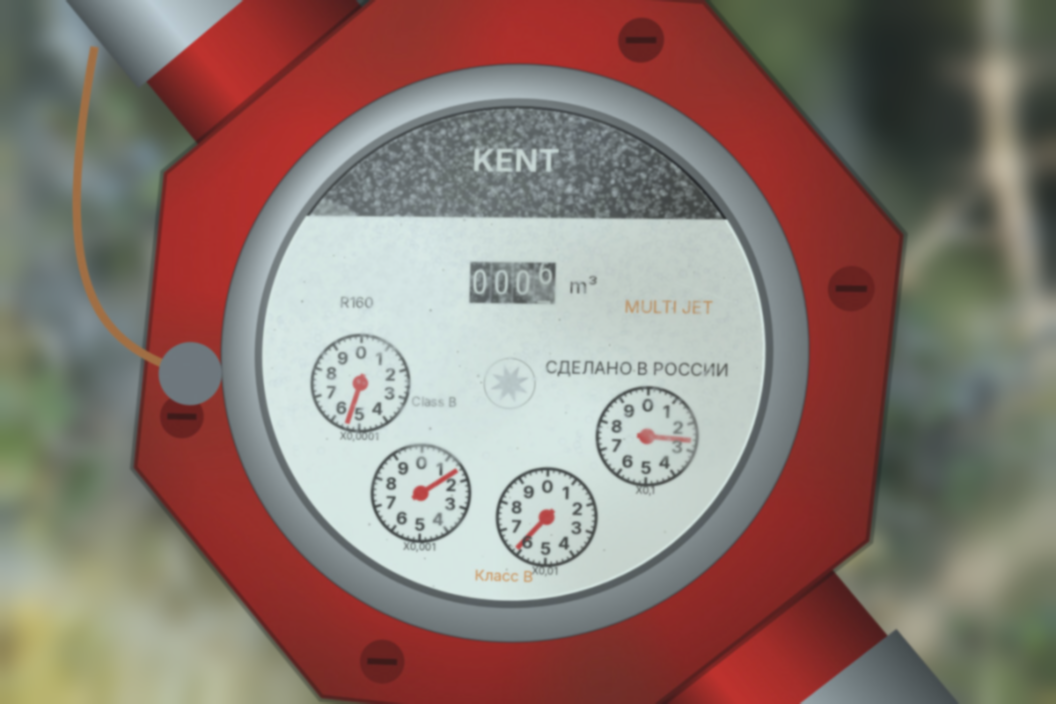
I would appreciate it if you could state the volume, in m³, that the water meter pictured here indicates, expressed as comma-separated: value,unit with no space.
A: 6.2615,m³
